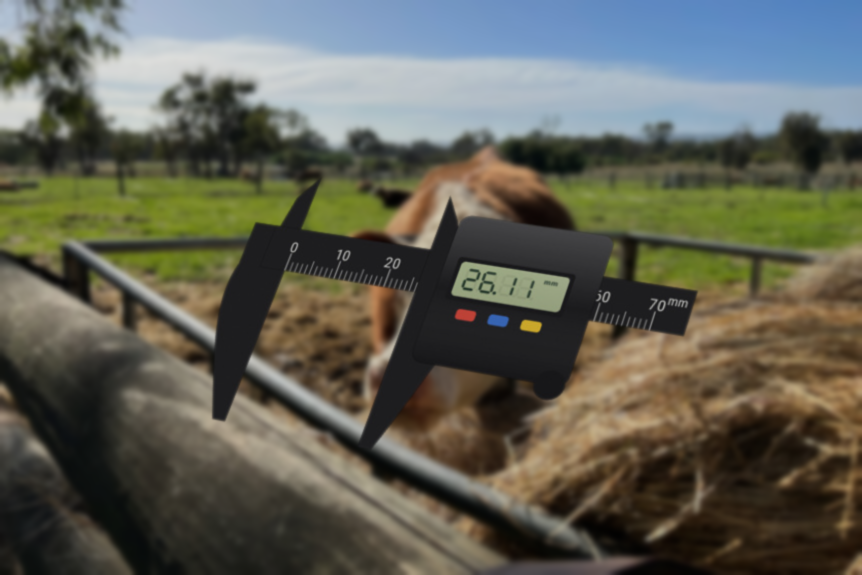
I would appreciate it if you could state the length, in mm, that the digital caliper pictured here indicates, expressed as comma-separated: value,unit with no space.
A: 26.11,mm
